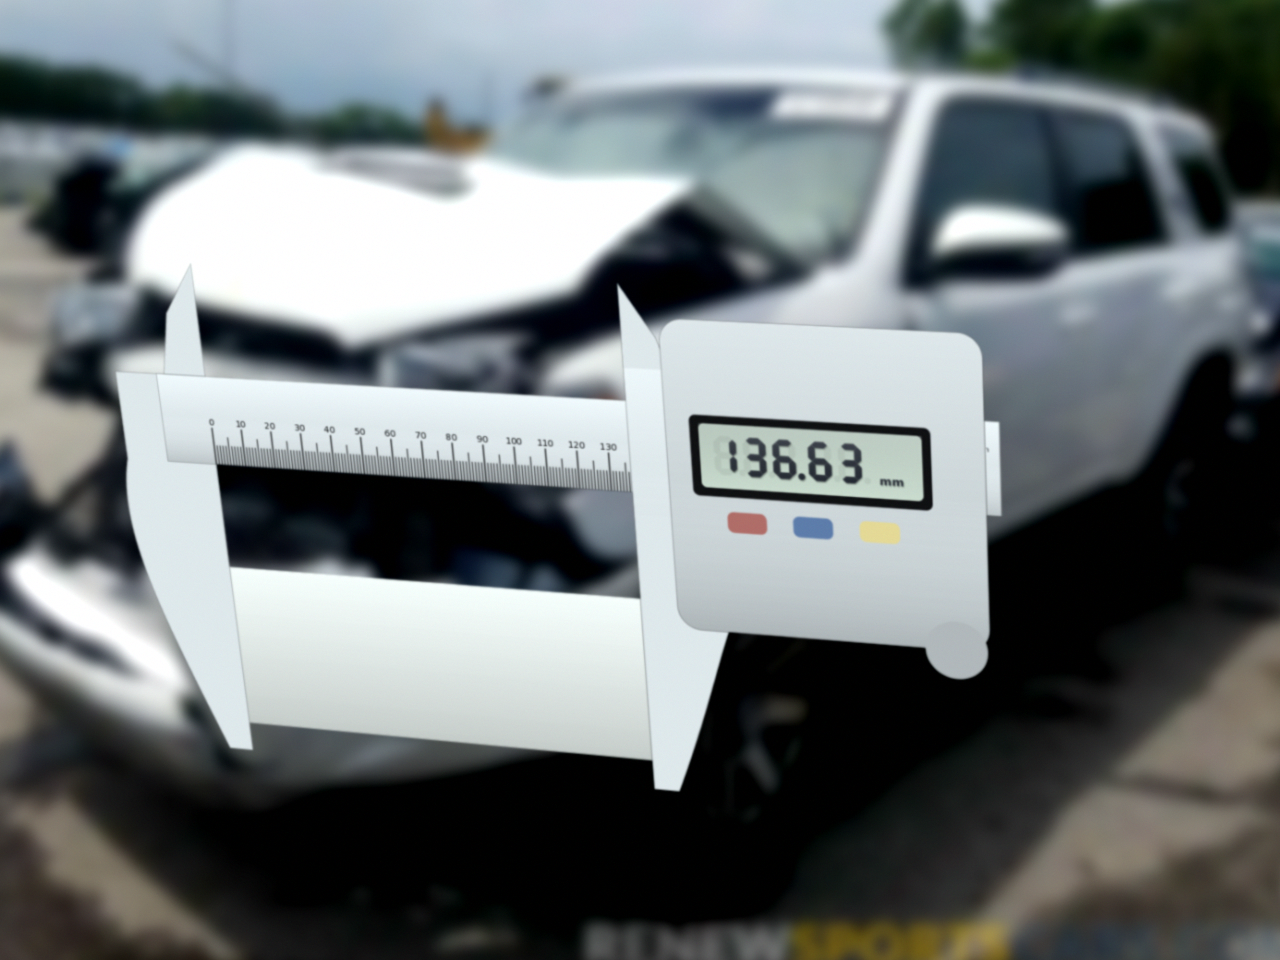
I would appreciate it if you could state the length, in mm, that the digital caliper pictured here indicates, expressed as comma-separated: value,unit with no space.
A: 136.63,mm
